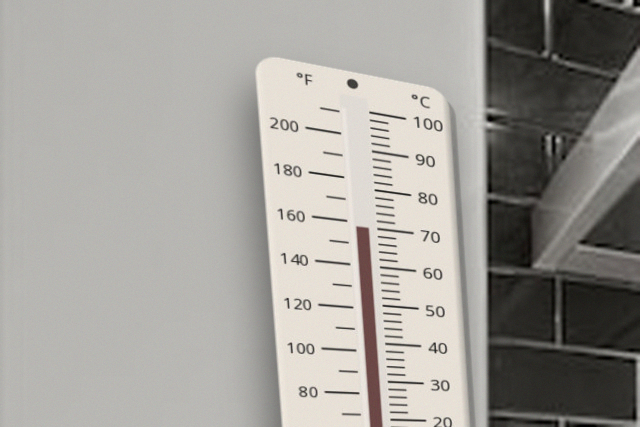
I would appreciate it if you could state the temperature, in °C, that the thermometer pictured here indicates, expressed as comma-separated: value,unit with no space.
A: 70,°C
